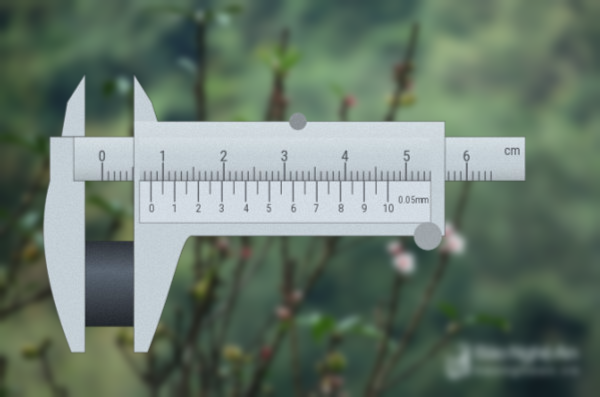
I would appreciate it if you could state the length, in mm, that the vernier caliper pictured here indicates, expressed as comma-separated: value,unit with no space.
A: 8.0,mm
